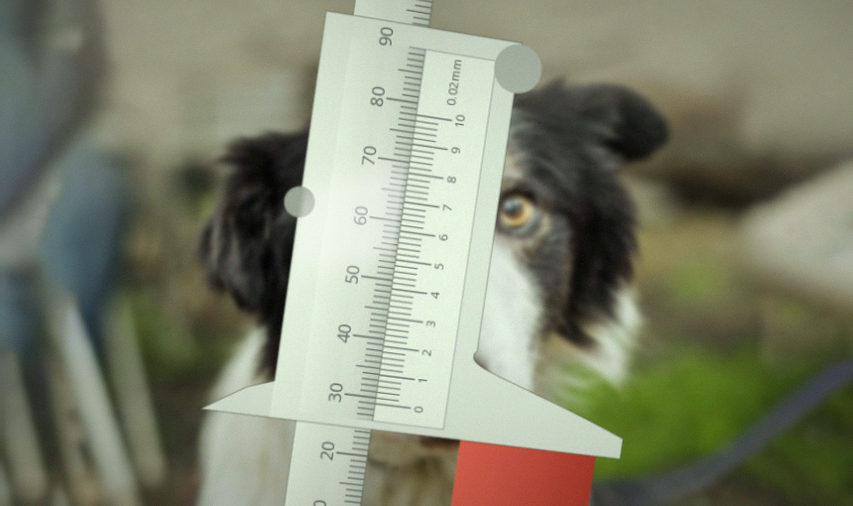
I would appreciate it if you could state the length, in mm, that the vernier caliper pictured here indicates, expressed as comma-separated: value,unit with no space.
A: 29.0,mm
